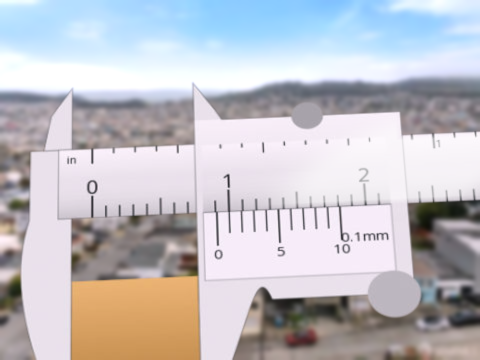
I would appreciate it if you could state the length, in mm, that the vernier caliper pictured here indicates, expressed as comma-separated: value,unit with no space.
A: 9.1,mm
